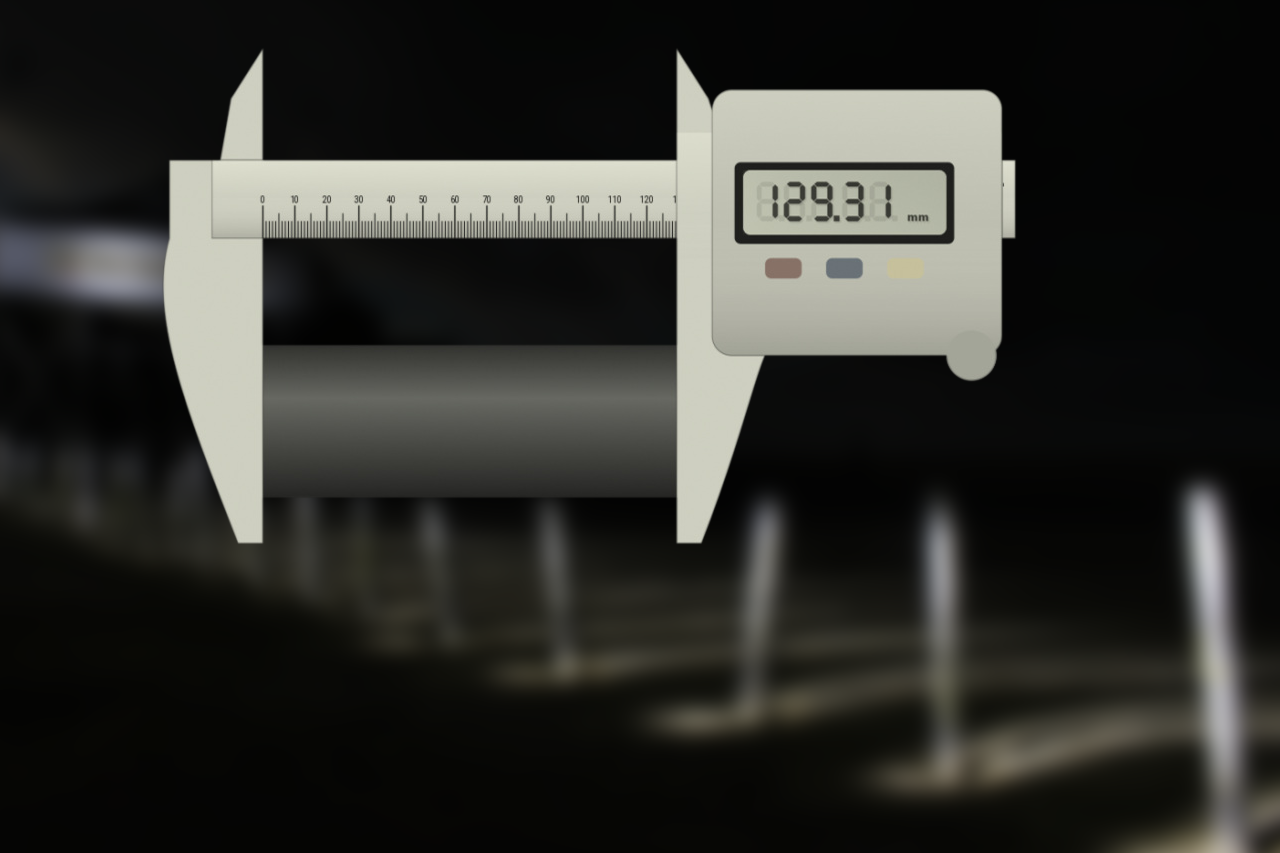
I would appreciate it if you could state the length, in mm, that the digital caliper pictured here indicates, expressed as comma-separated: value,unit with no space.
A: 129.31,mm
